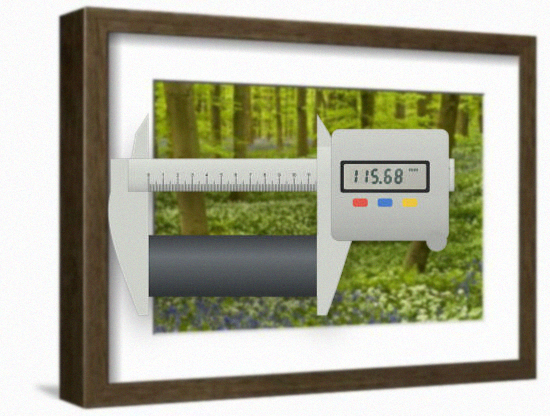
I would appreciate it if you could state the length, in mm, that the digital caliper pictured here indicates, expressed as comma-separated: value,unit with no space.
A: 115.68,mm
